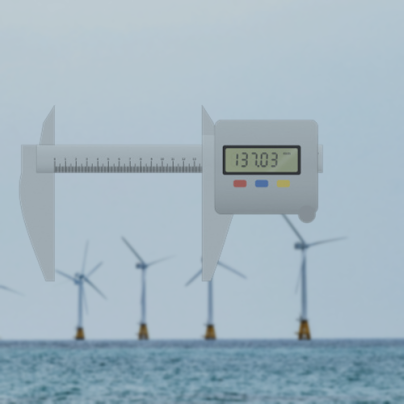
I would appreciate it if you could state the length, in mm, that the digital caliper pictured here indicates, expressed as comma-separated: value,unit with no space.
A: 137.03,mm
